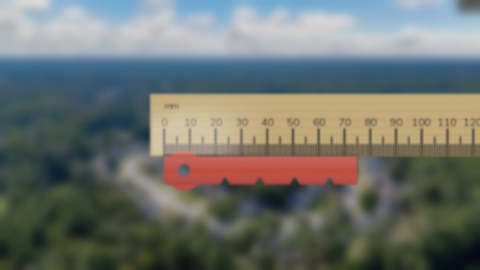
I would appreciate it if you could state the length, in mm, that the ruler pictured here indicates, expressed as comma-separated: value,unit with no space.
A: 75,mm
